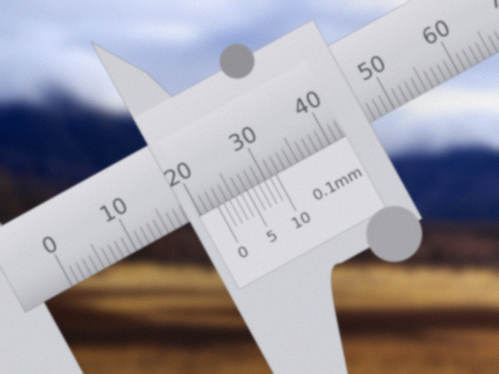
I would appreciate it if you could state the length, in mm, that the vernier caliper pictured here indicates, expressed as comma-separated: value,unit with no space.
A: 22.6,mm
